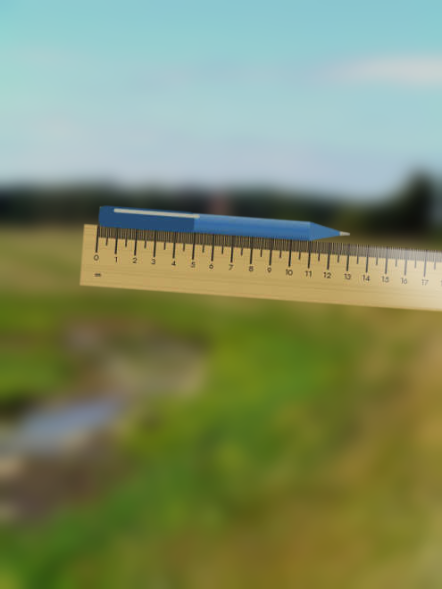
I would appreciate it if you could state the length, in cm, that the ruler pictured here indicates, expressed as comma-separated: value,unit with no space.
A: 13,cm
